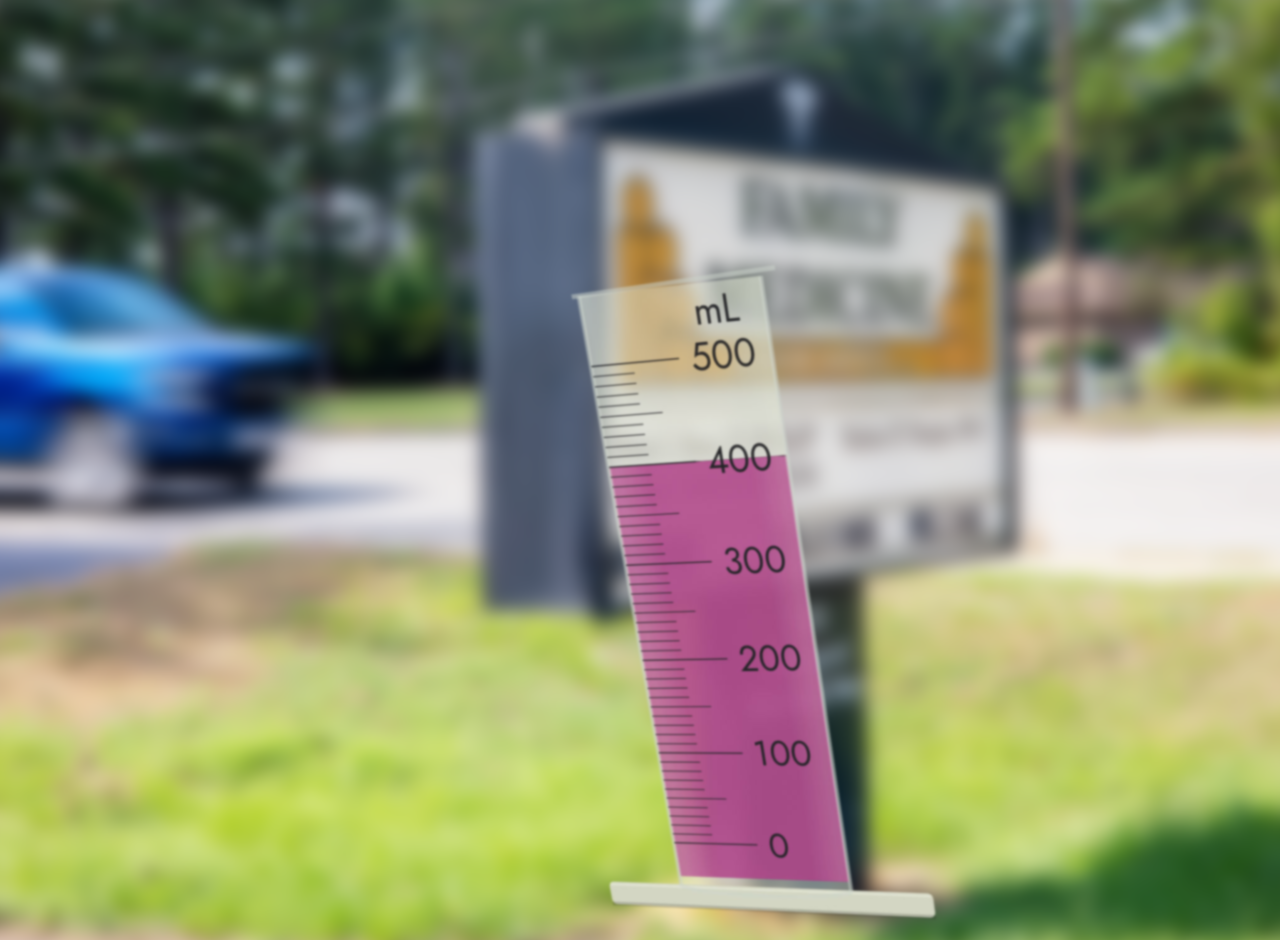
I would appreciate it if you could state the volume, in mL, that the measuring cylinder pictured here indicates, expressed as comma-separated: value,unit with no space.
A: 400,mL
